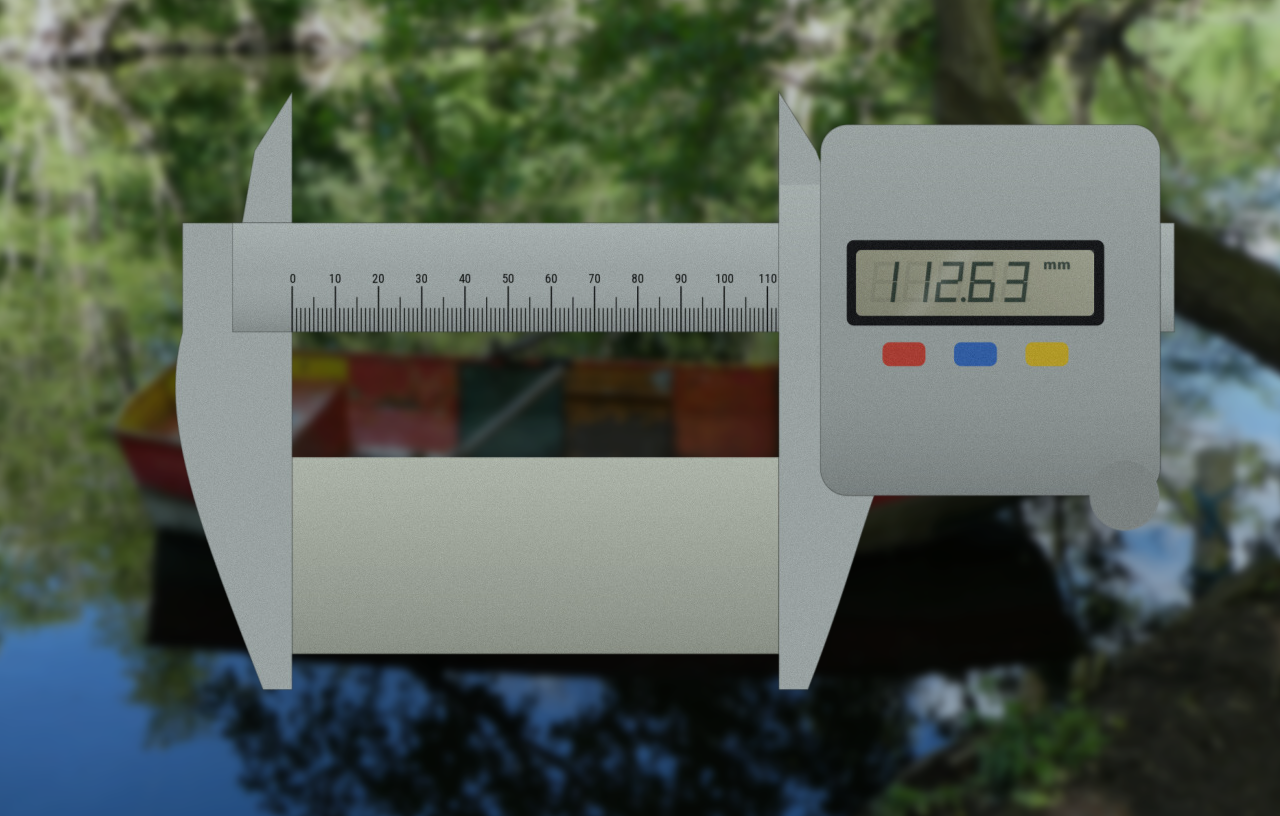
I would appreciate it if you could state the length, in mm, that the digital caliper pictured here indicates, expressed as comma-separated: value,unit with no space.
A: 112.63,mm
